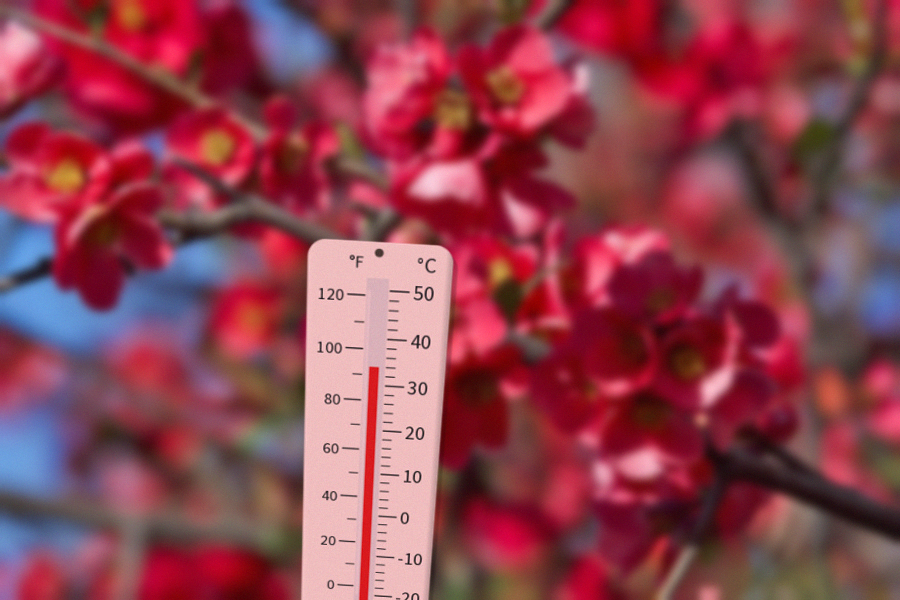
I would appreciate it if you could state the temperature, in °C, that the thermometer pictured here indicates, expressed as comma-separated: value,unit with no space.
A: 34,°C
